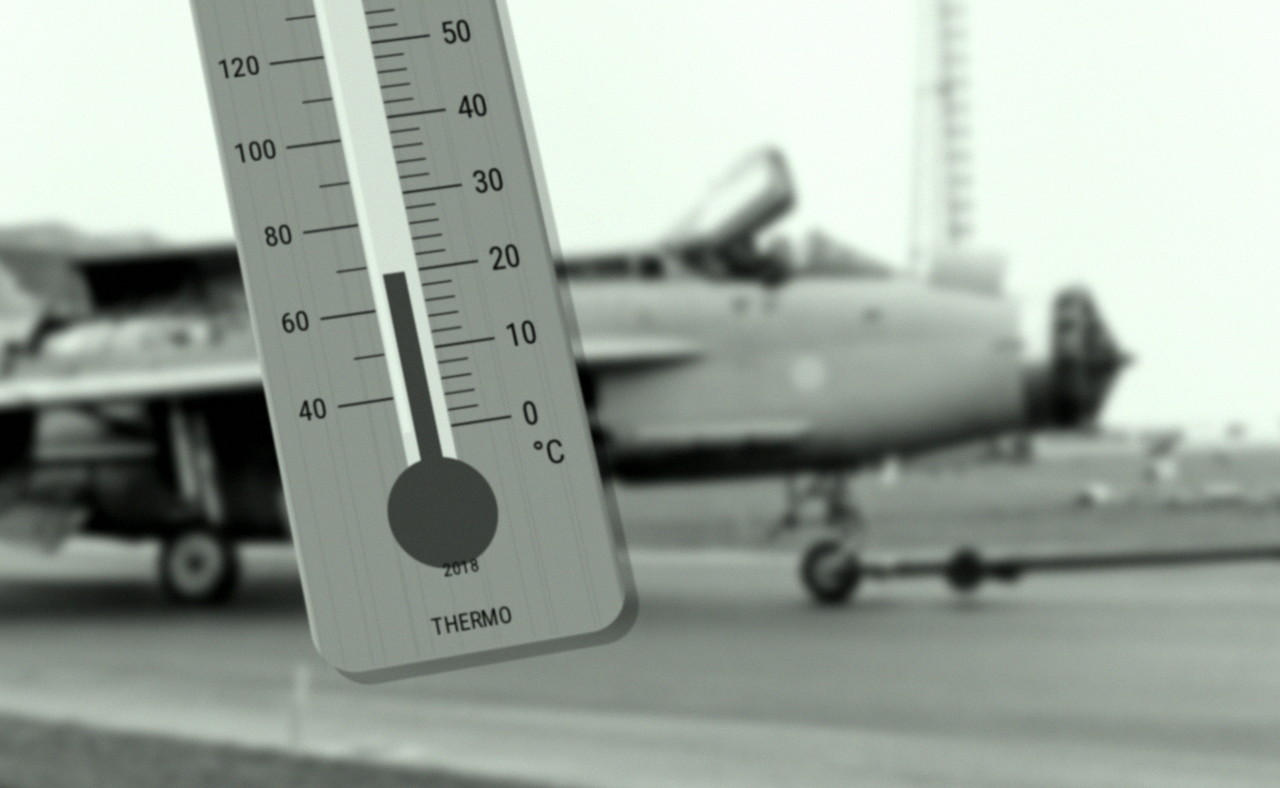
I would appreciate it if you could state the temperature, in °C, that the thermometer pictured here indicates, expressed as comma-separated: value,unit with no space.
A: 20,°C
